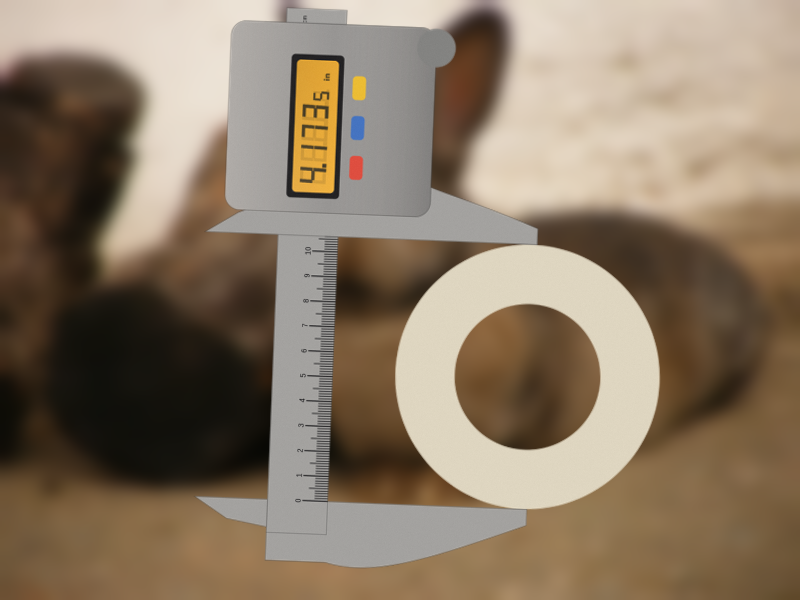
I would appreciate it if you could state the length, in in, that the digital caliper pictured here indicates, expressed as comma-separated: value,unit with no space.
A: 4.1735,in
